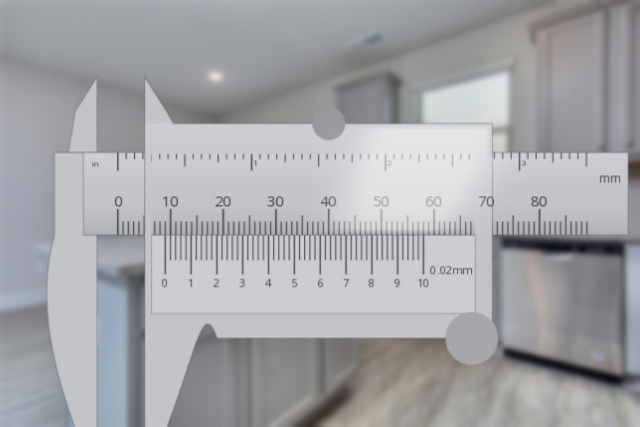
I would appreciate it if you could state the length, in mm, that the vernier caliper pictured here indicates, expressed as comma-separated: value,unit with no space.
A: 9.0,mm
